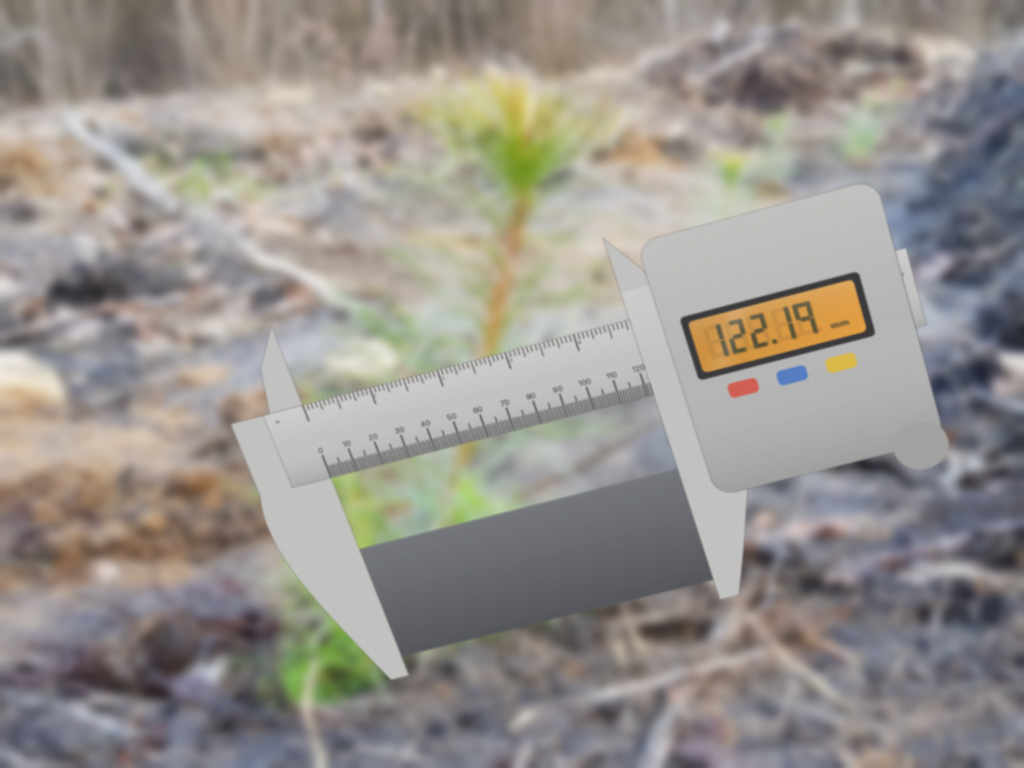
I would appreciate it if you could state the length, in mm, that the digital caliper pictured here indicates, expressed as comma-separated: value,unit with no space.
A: 122.19,mm
